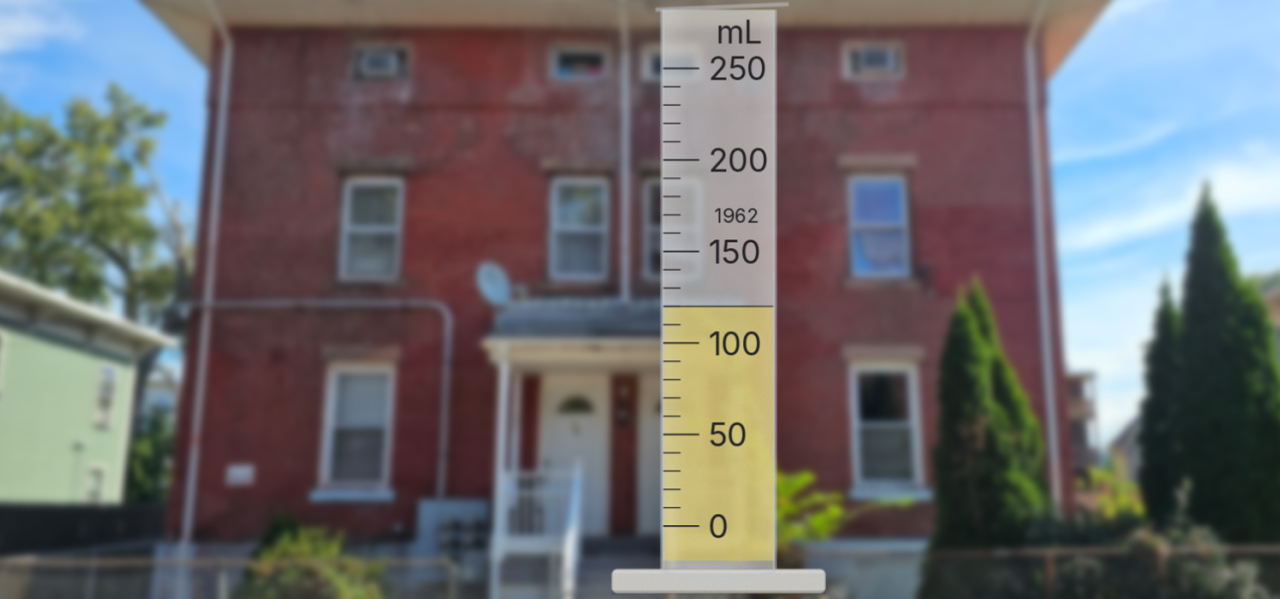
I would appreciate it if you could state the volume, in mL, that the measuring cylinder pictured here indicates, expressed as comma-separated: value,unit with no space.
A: 120,mL
